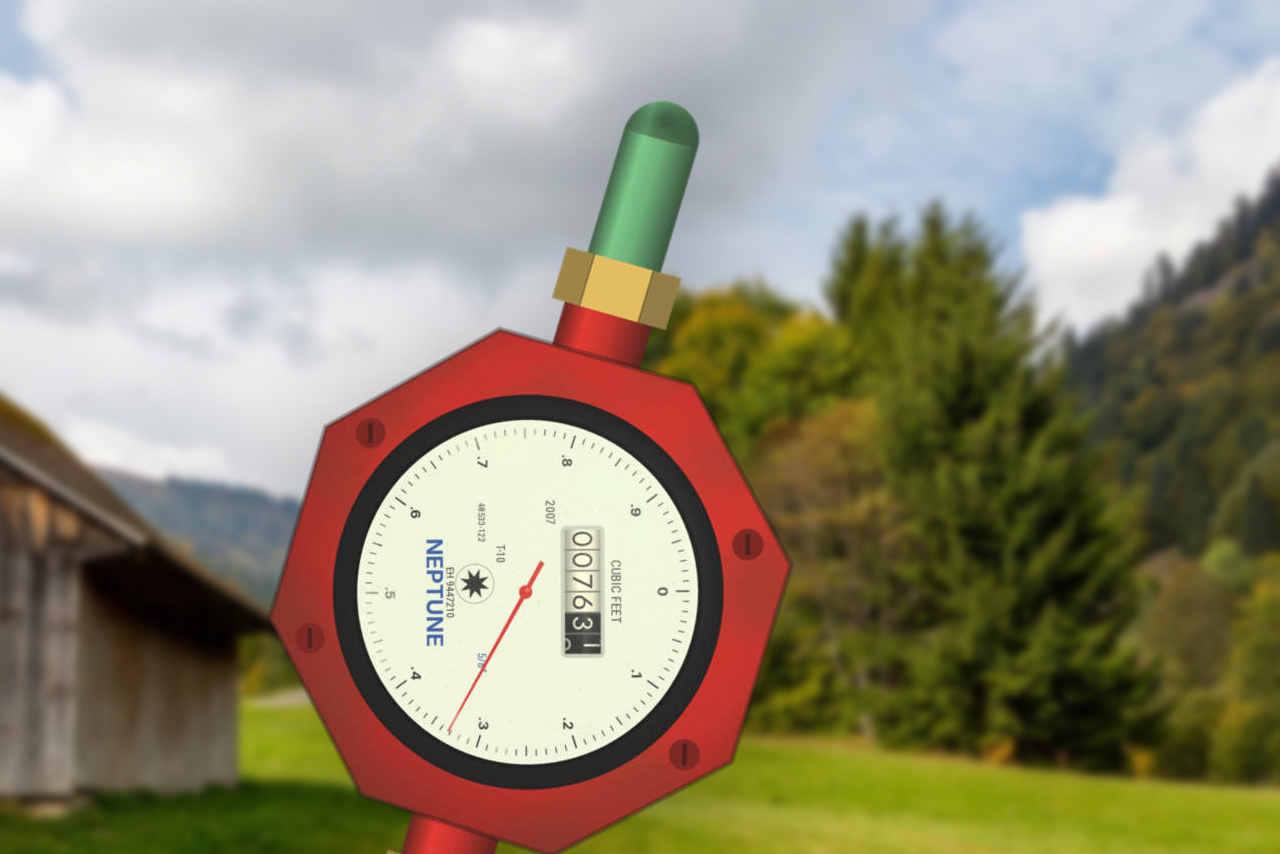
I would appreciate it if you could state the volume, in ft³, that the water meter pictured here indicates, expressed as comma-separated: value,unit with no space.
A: 7631.33,ft³
